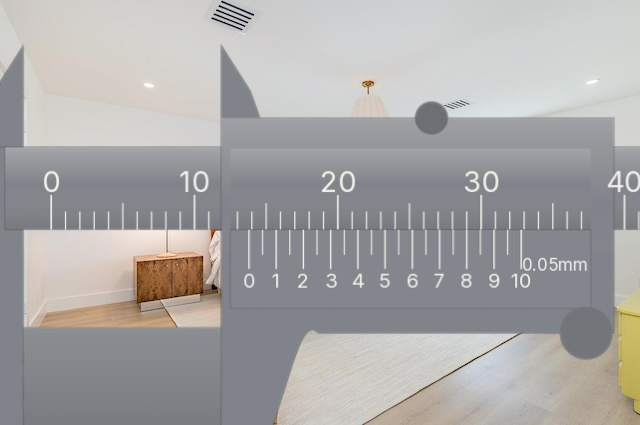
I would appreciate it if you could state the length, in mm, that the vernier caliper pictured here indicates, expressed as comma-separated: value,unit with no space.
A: 13.8,mm
